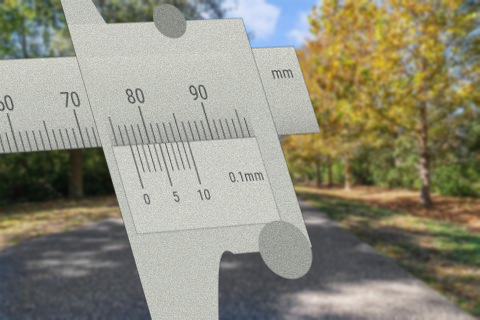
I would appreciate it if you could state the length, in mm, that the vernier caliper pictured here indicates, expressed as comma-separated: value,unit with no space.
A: 77.0,mm
